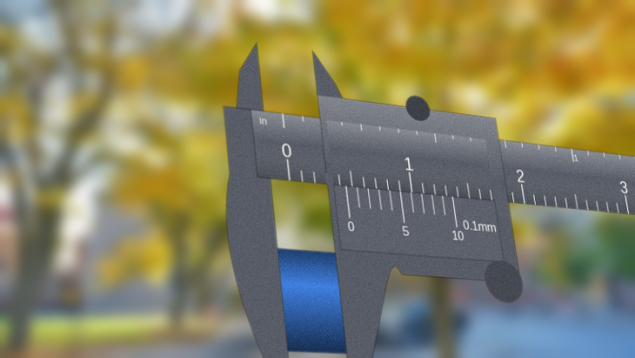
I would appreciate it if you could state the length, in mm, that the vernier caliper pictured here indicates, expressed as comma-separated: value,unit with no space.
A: 4.5,mm
